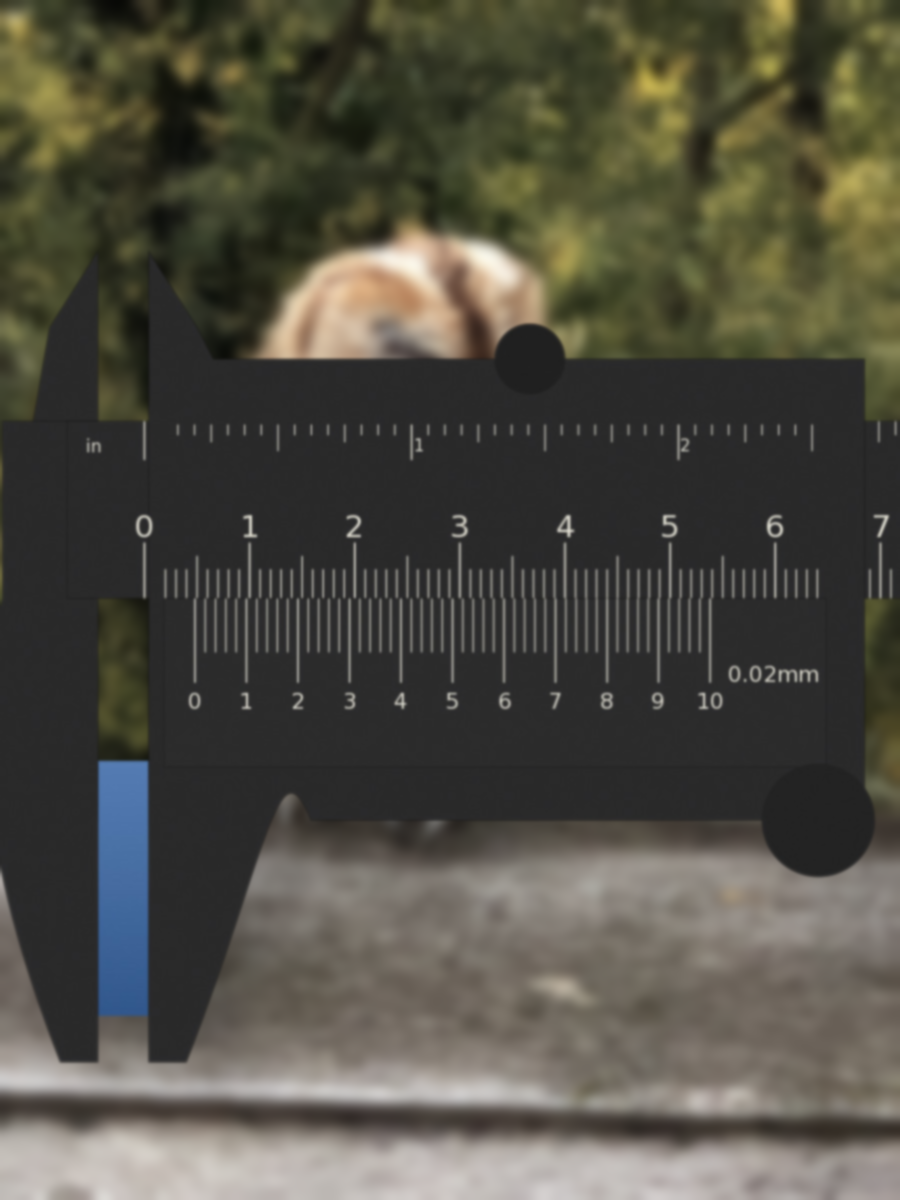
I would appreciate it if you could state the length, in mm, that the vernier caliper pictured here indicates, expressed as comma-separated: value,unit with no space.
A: 4.8,mm
